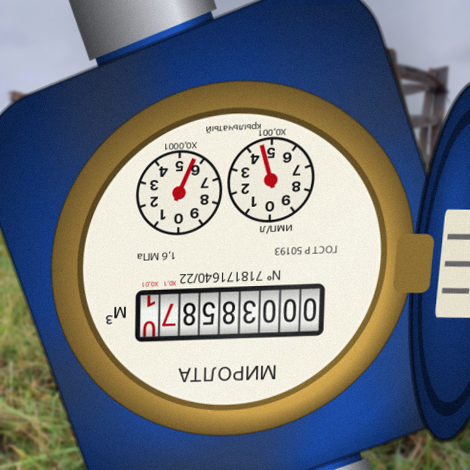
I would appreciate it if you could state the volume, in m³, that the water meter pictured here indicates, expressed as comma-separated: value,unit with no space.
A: 3858.7045,m³
